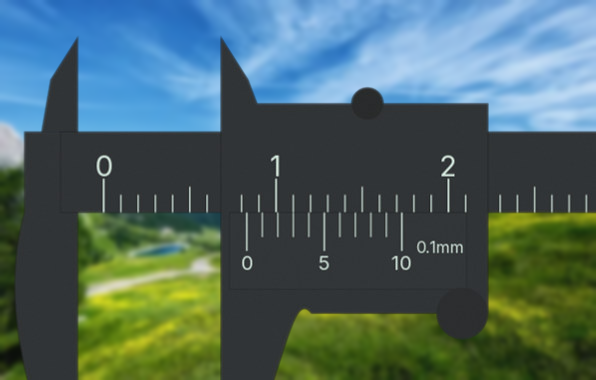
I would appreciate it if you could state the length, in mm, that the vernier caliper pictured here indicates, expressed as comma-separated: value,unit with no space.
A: 8.3,mm
